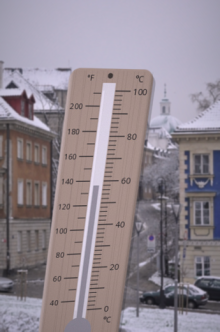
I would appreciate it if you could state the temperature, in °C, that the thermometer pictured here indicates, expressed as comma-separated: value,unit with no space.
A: 58,°C
